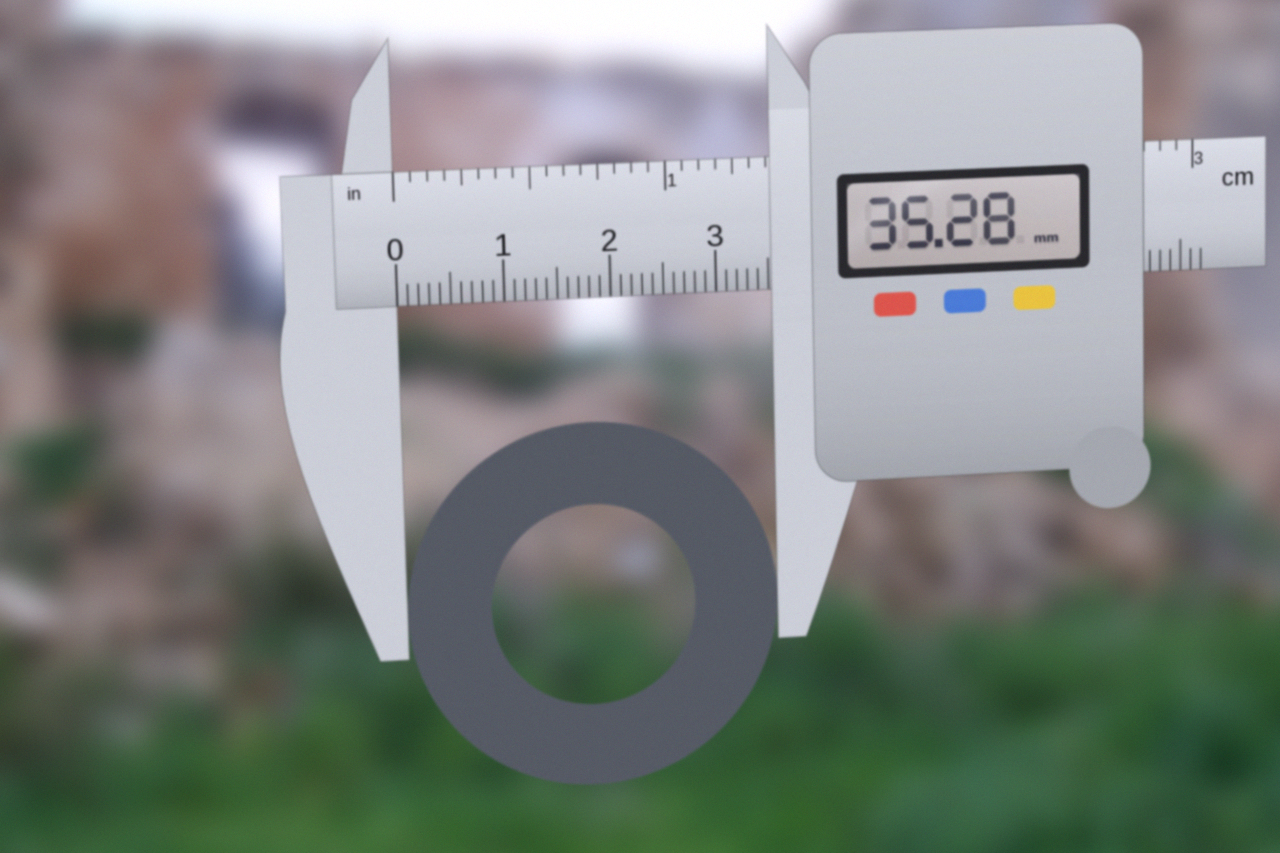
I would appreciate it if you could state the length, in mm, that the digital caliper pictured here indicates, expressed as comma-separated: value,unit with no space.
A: 35.28,mm
